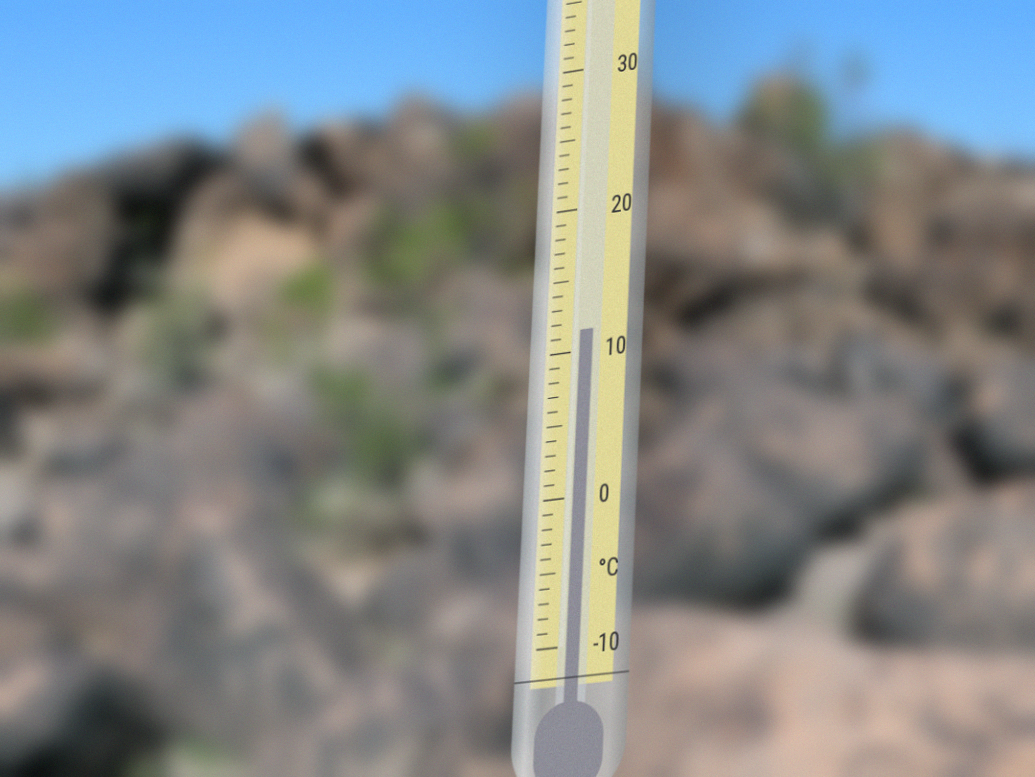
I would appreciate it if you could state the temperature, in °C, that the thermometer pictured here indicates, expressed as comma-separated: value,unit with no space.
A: 11.5,°C
